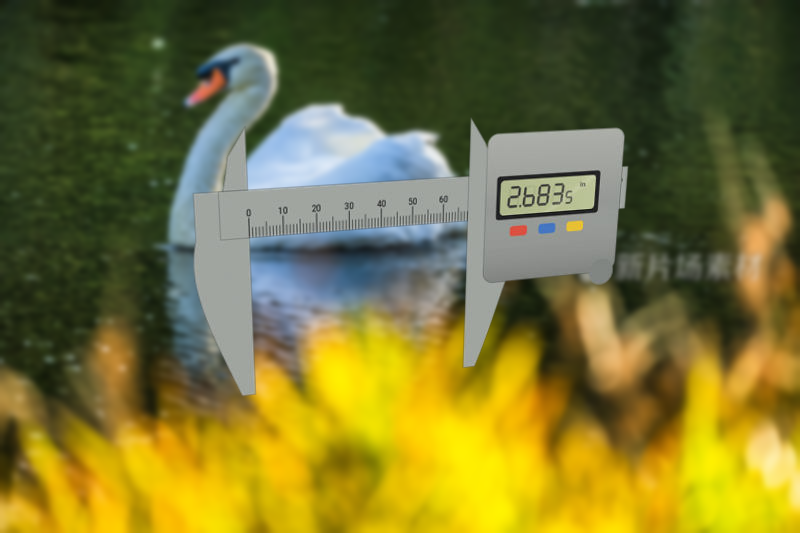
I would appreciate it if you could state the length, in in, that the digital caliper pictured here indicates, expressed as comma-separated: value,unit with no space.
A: 2.6835,in
